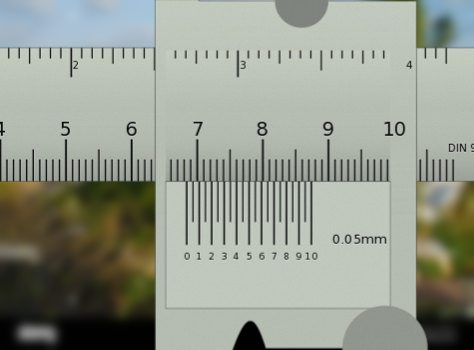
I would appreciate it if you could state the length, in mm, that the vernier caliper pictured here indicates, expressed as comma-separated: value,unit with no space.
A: 68.4,mm
